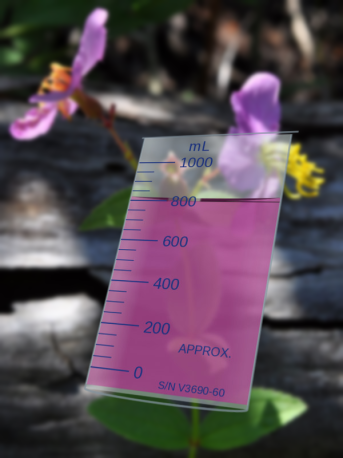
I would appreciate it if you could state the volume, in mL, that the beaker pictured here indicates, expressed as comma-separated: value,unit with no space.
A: 800,mL
